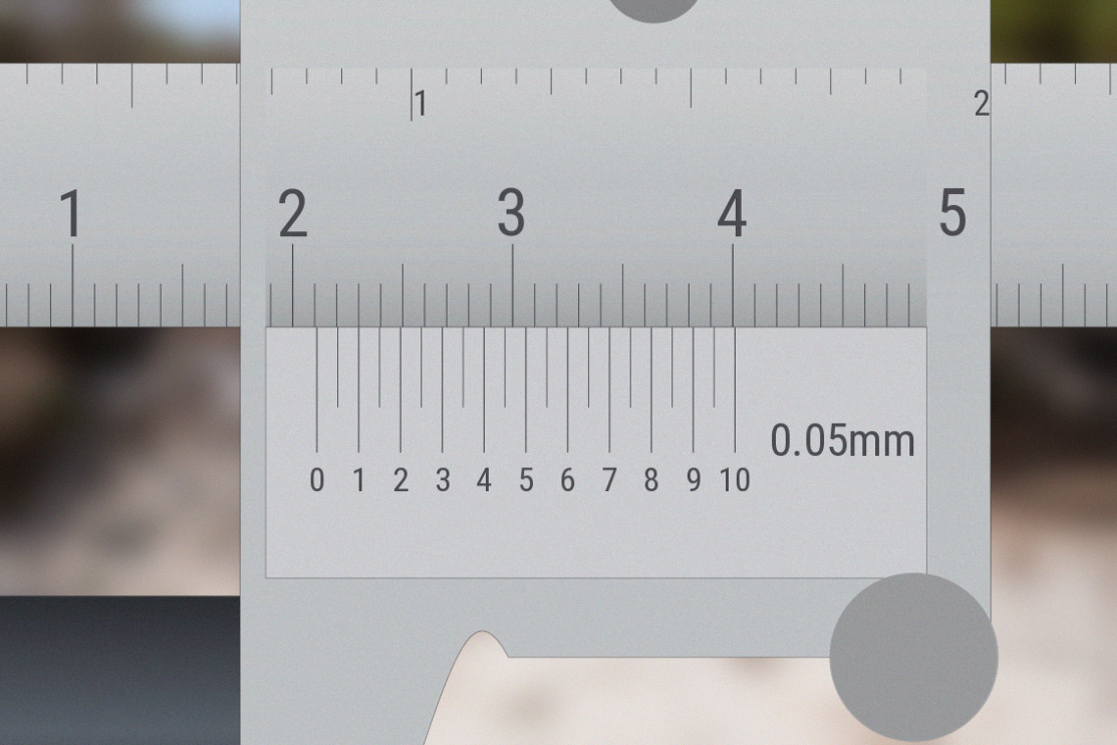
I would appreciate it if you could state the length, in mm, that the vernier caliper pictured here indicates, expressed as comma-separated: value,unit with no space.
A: 21.10,mm
